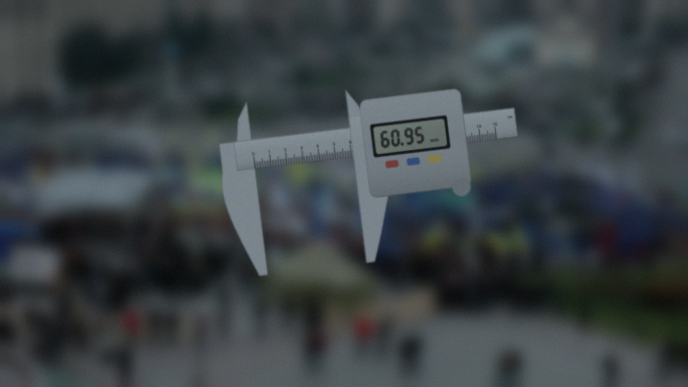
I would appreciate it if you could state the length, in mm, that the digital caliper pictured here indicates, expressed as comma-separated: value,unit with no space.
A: 60.95,mm
